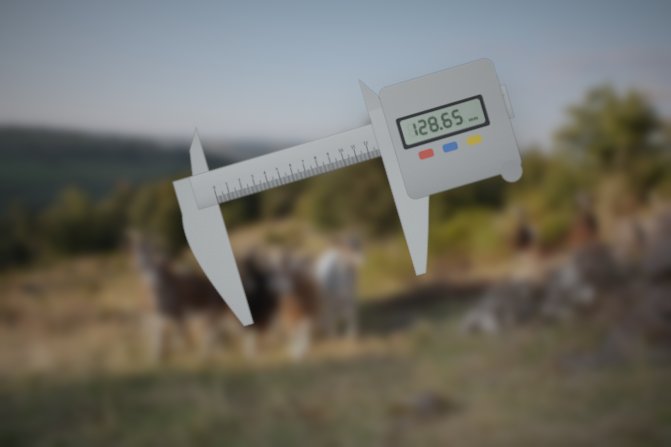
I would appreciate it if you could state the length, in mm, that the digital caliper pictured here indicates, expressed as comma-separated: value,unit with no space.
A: 128.65,mm
